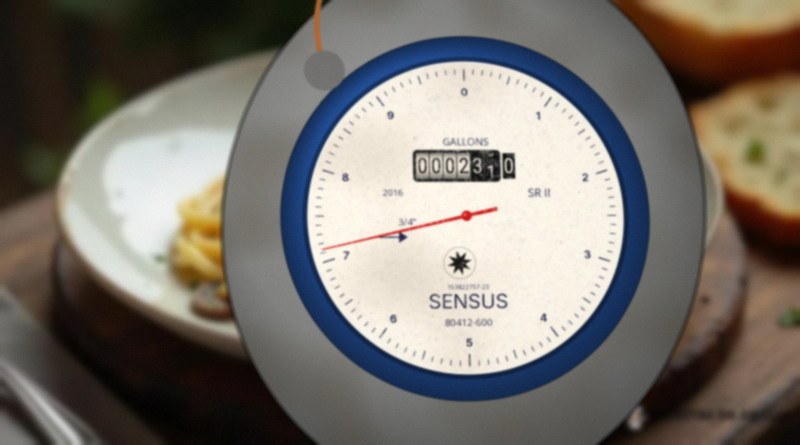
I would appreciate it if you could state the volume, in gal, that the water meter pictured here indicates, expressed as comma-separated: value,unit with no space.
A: 2307.1,gal
